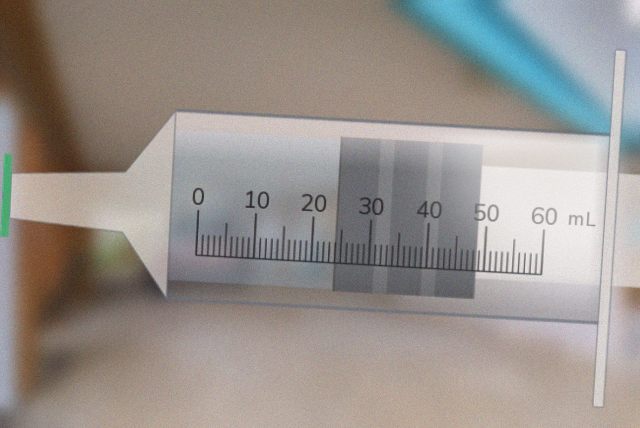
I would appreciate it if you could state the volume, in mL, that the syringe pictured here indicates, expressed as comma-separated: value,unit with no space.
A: 24,mL
